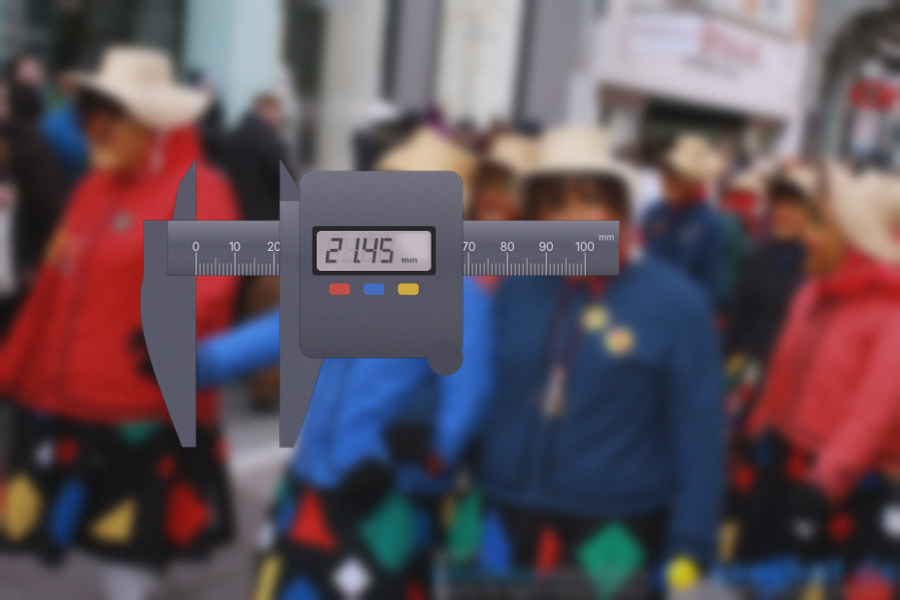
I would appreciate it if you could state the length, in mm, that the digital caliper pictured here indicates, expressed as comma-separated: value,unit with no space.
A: 21.45,mm
